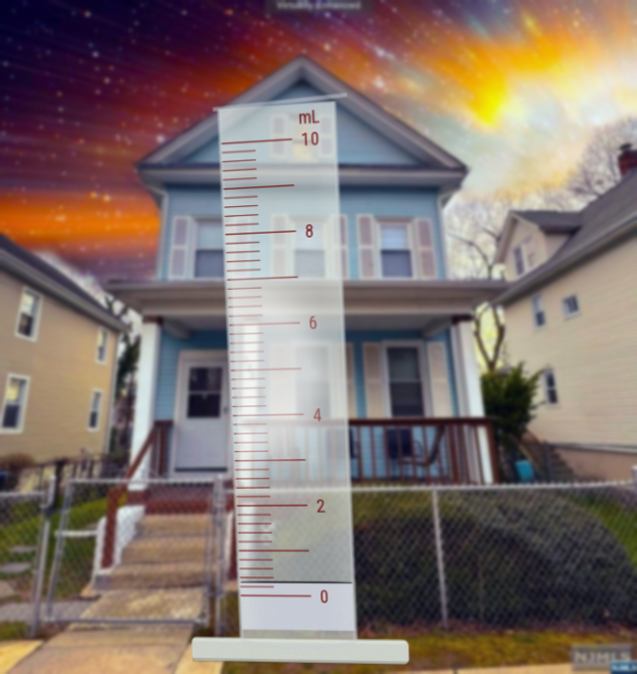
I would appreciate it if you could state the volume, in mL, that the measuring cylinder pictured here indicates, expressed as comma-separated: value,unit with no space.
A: 0.3,mL
